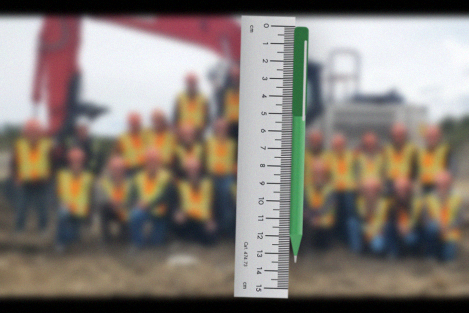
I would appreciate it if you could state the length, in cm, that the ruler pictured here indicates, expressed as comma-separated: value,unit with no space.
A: 13.5,cm
